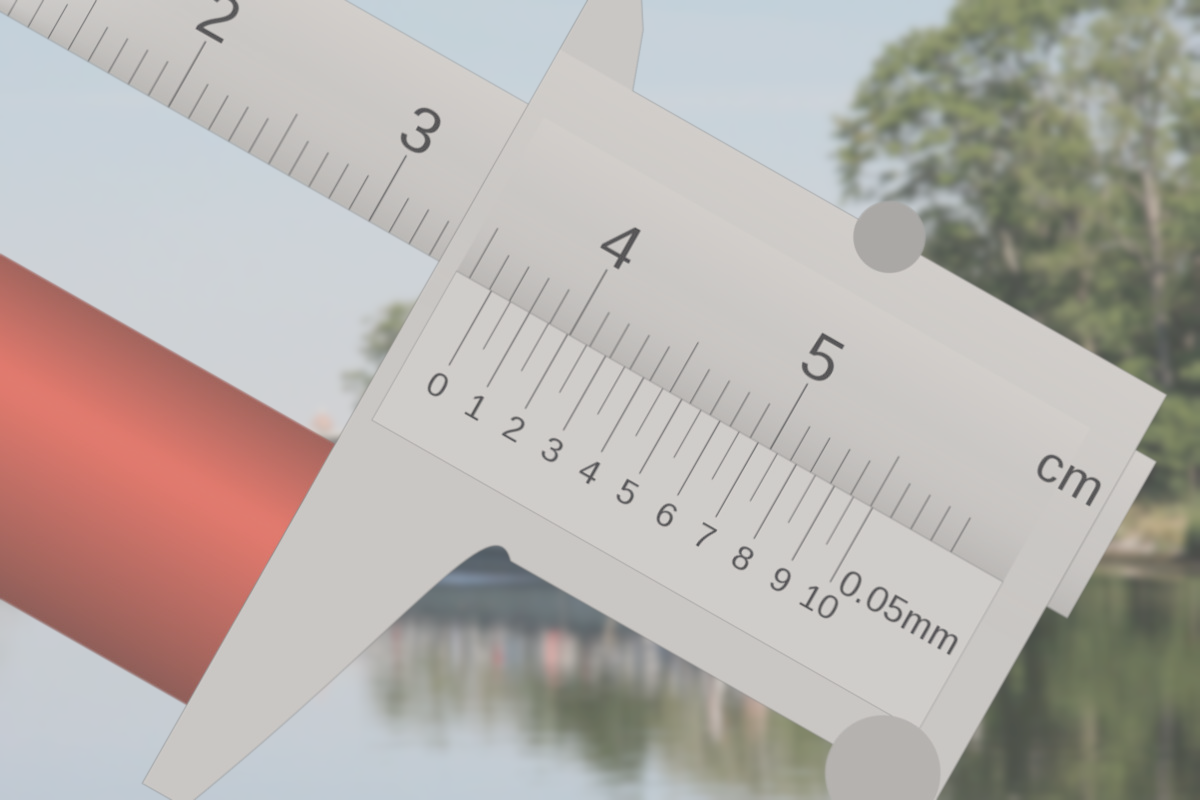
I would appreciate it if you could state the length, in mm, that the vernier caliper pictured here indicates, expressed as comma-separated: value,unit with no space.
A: 36.1,mm
